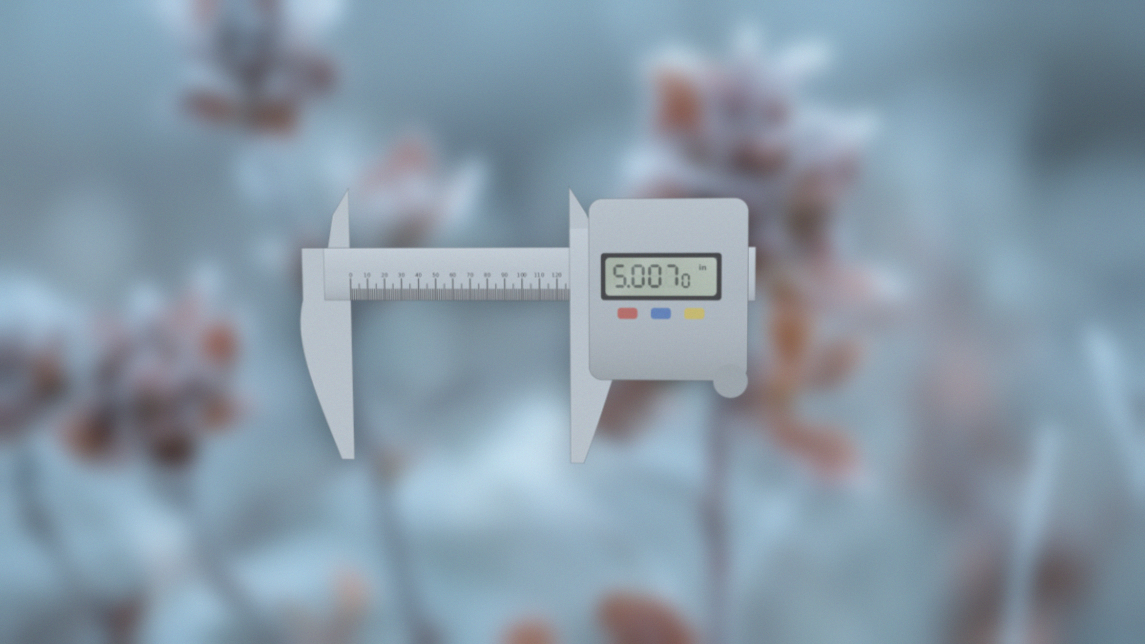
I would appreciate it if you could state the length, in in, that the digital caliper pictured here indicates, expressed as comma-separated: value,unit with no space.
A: 5.0070,in
